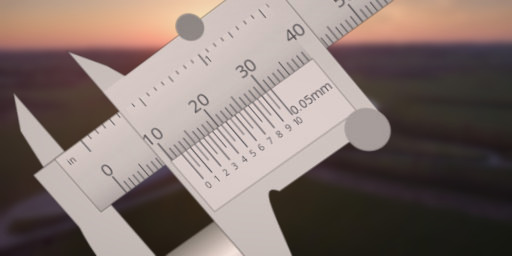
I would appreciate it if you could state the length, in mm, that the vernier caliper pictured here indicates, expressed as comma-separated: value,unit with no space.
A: 12.0,mm
